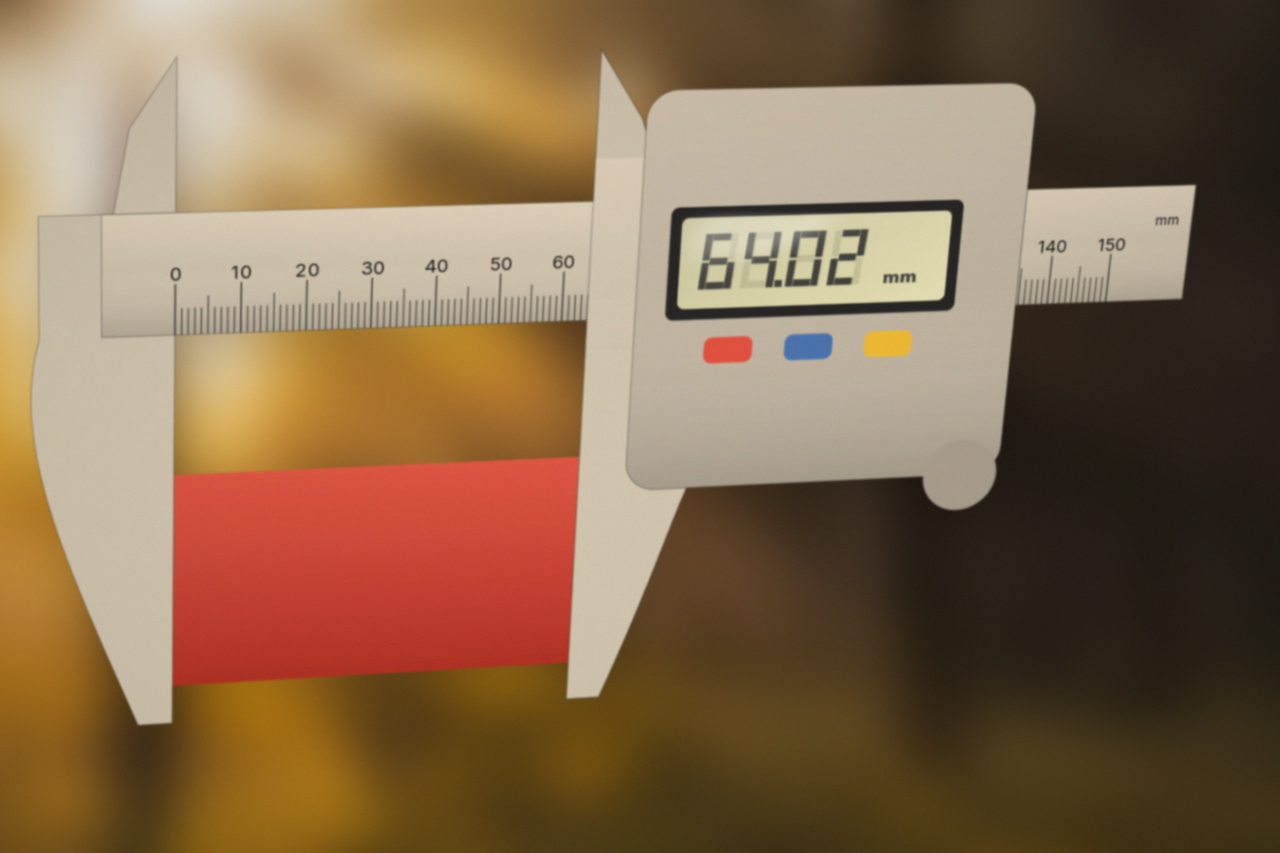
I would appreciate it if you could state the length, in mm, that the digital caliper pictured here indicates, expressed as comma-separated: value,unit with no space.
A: 64.02,mm
